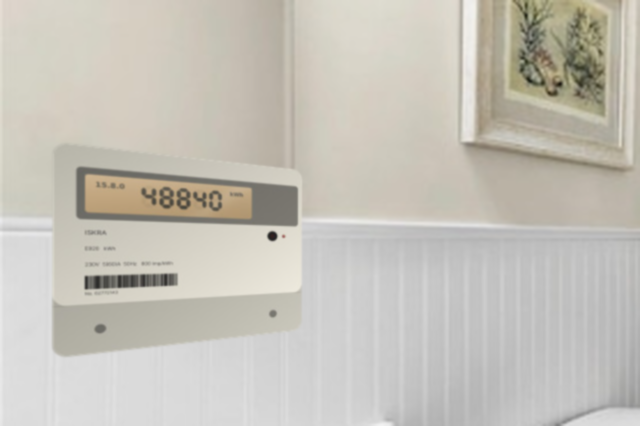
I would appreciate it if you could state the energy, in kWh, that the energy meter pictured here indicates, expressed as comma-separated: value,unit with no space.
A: 48840,kWh
